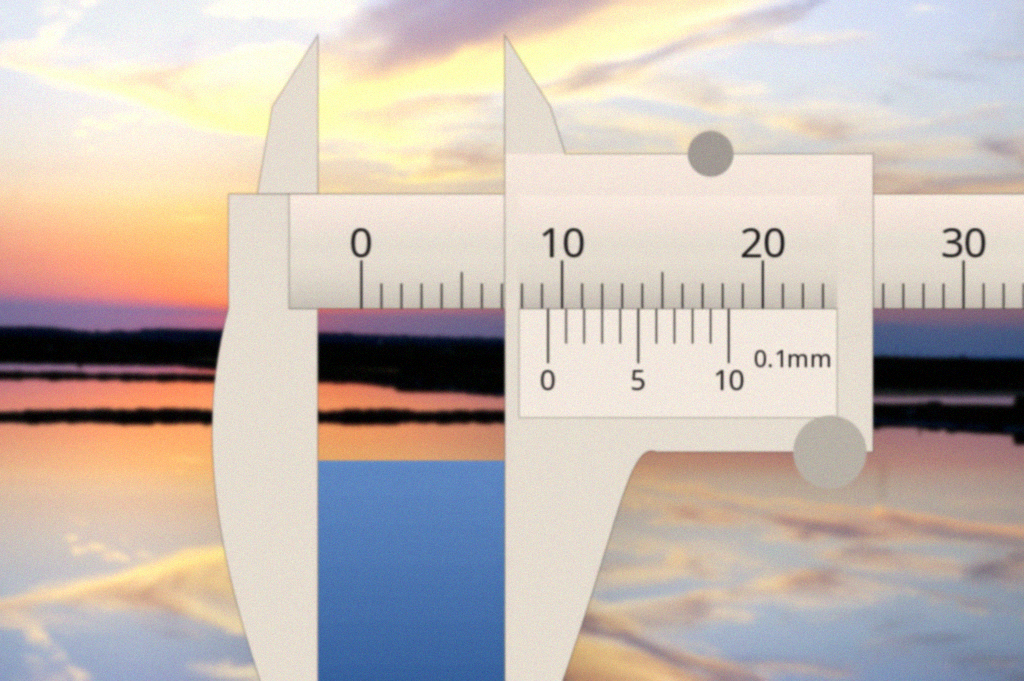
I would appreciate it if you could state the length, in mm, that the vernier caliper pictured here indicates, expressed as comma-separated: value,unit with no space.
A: 9.3,mm
